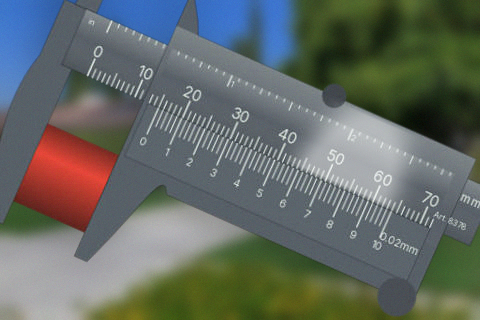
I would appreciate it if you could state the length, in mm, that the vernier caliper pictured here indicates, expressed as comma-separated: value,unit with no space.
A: 15.0,mm
